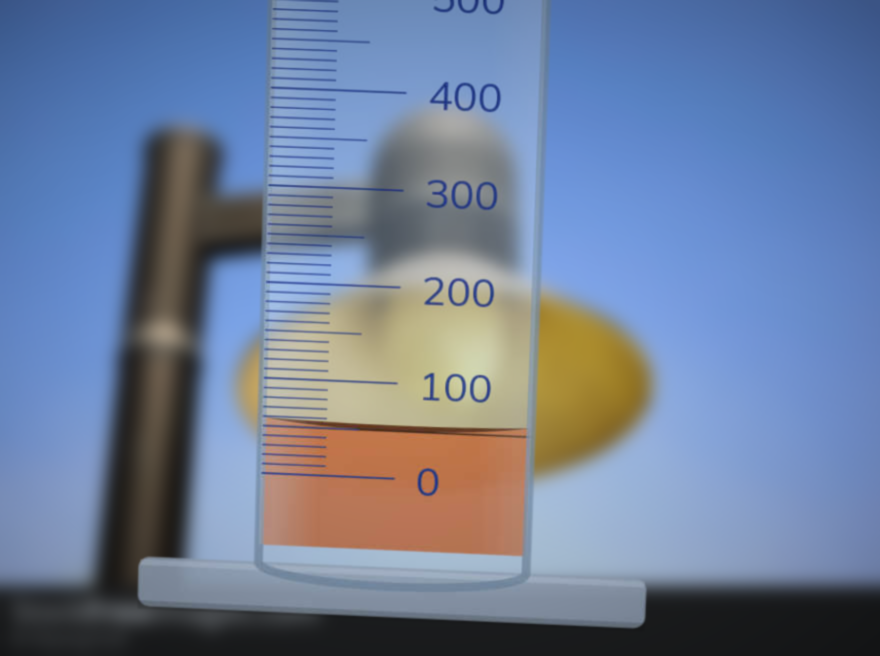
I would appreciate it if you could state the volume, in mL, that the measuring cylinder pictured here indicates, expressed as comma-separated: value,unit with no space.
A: 50,mL
